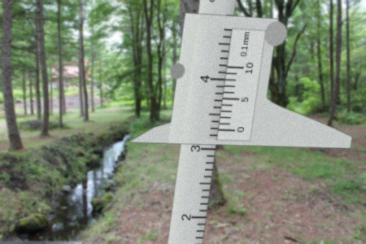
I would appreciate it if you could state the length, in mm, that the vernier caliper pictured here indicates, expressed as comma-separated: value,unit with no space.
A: 32.8,mm
